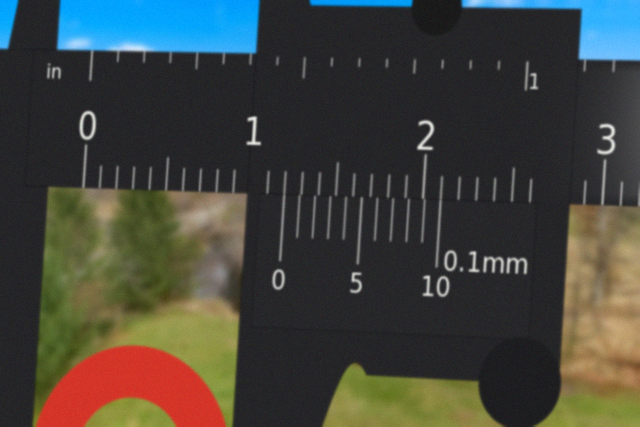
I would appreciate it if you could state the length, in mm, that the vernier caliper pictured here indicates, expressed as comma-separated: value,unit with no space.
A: 12.0,mm
